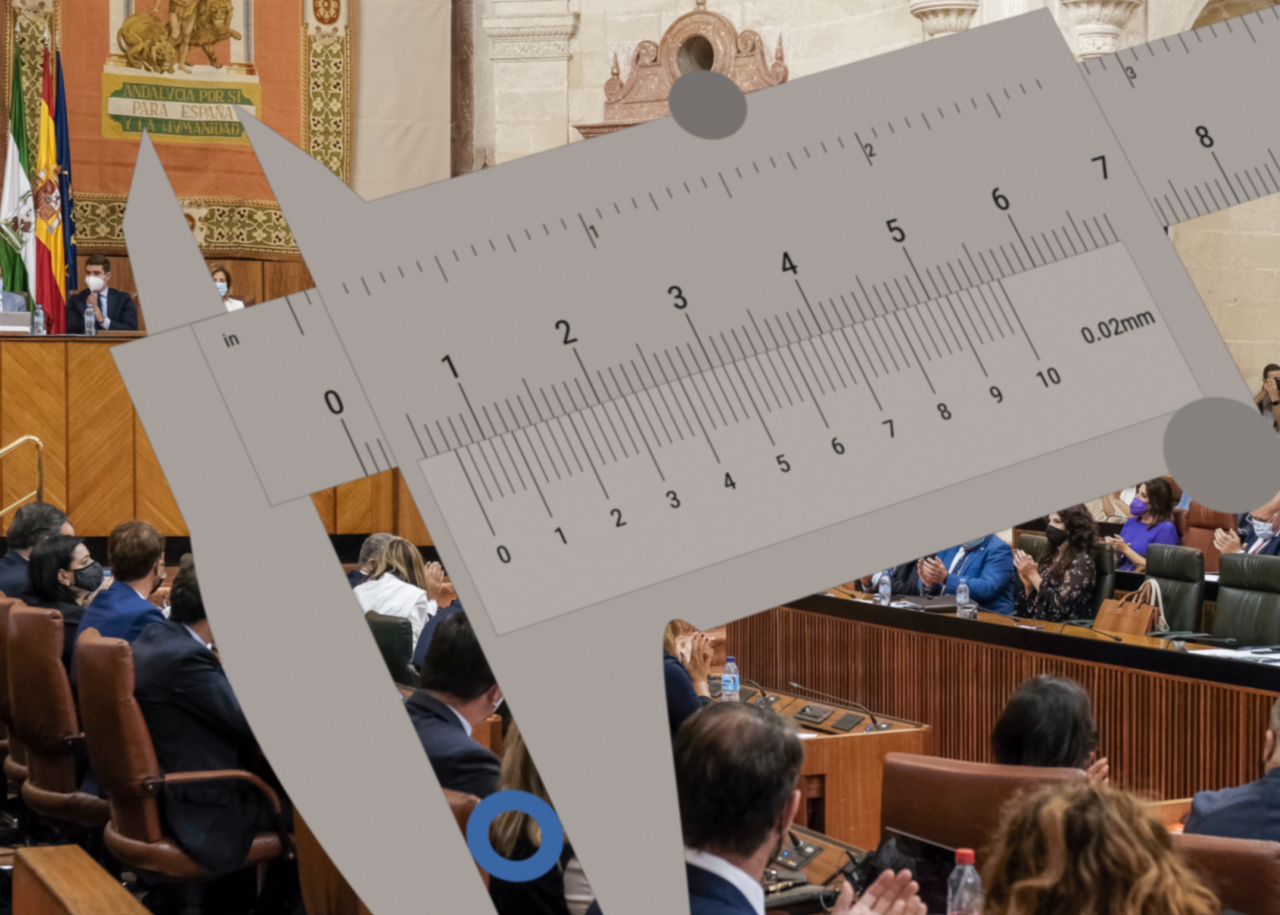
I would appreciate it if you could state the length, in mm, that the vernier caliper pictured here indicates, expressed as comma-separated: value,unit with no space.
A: 7.4,mm
